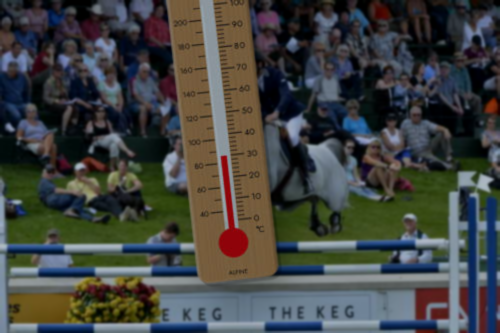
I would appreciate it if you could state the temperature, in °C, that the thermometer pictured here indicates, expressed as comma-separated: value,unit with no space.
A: 30,°C
